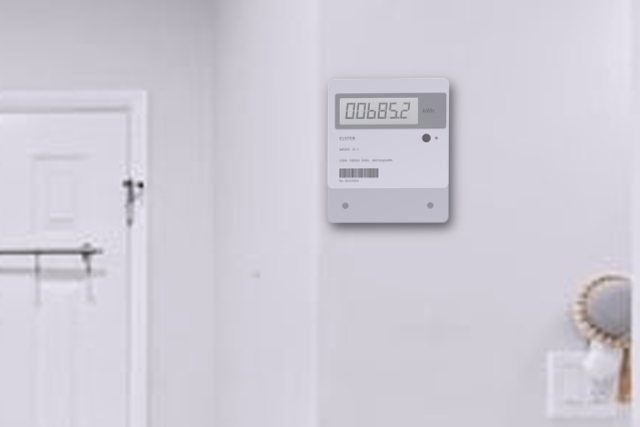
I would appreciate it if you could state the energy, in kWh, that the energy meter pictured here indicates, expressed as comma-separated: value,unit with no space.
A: 685.2,kWh
